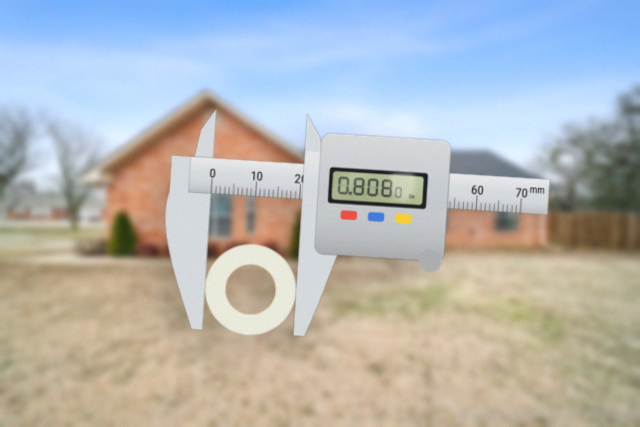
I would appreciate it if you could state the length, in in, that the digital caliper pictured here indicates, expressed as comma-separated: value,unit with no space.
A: 0.8080,in
